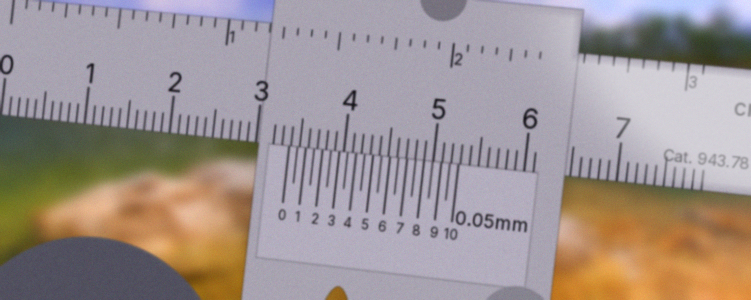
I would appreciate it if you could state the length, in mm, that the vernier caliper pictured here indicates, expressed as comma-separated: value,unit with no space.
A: 33.8,mm
